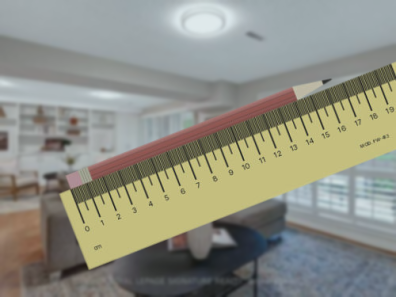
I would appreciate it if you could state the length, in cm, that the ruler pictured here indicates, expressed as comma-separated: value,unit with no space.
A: 16.5,cm
